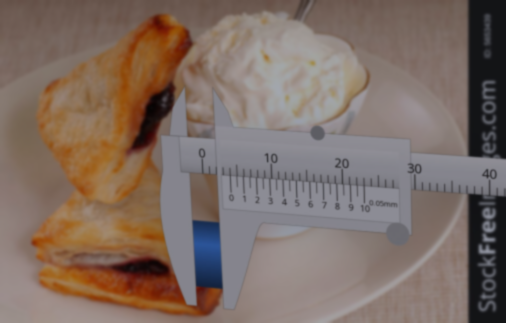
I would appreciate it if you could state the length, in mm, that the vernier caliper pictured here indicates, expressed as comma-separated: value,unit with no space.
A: 4.0,mm
